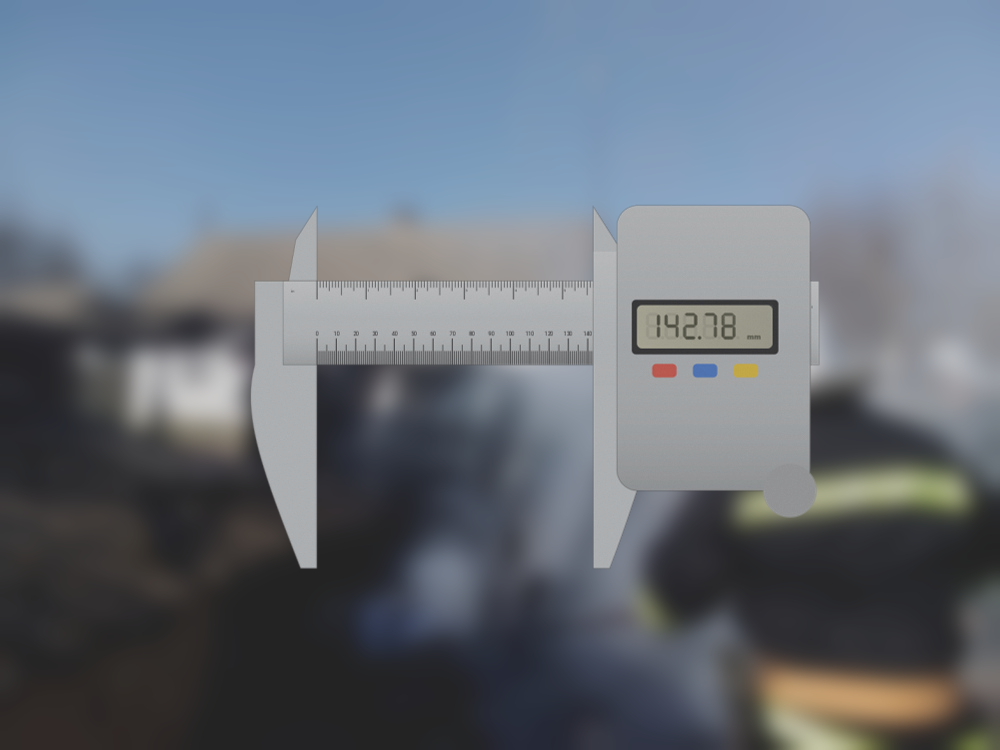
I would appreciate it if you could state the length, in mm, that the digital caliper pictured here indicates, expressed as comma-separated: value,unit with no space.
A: 142.78,mm
